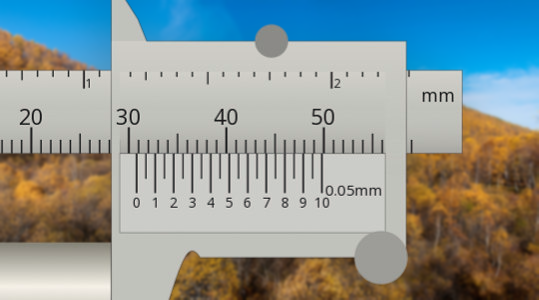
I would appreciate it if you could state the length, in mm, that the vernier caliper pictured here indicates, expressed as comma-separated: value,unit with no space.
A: 30.8,mm
